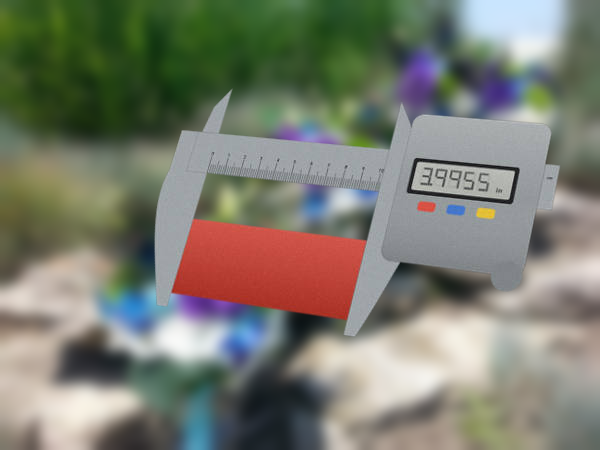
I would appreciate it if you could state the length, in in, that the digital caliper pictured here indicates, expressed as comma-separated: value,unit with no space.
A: 3.9955,in
